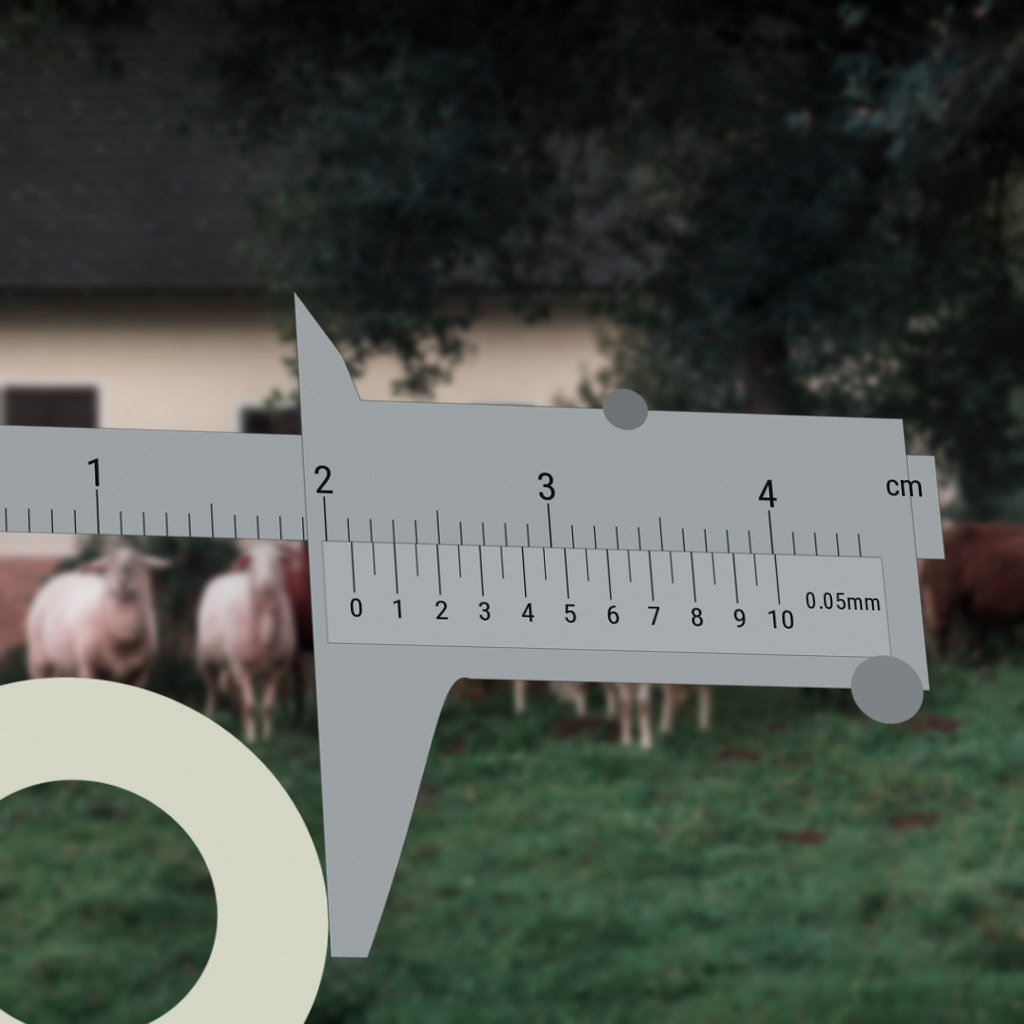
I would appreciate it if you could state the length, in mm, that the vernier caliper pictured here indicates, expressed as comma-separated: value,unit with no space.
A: 21.10,mm
